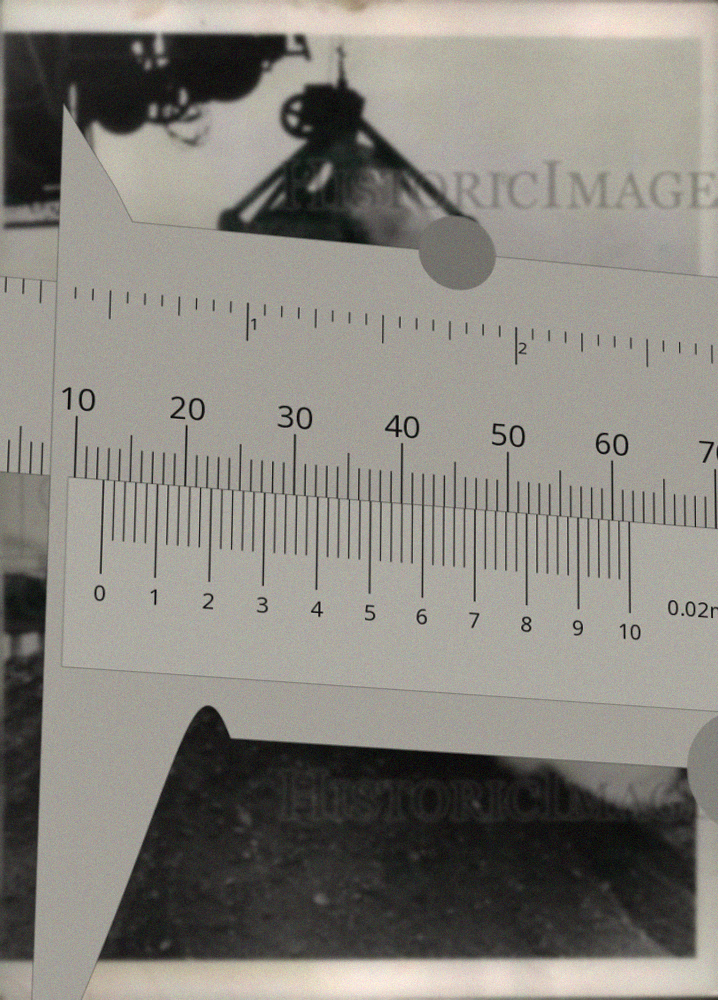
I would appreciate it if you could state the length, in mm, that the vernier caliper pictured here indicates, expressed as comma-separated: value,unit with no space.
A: 12.6,mm
